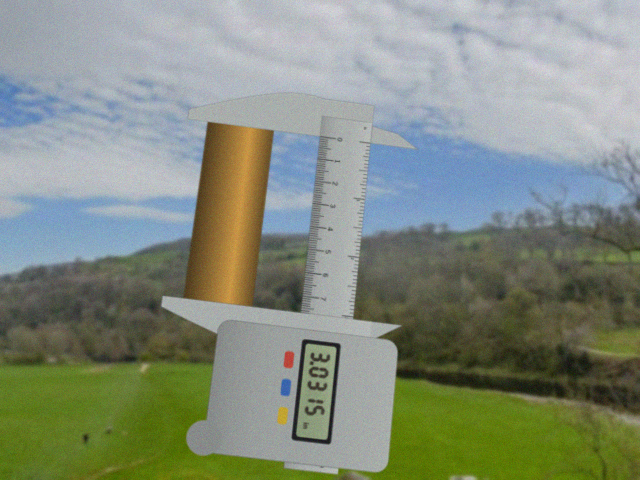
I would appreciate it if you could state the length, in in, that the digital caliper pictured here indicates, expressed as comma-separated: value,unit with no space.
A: 3.0315,in
